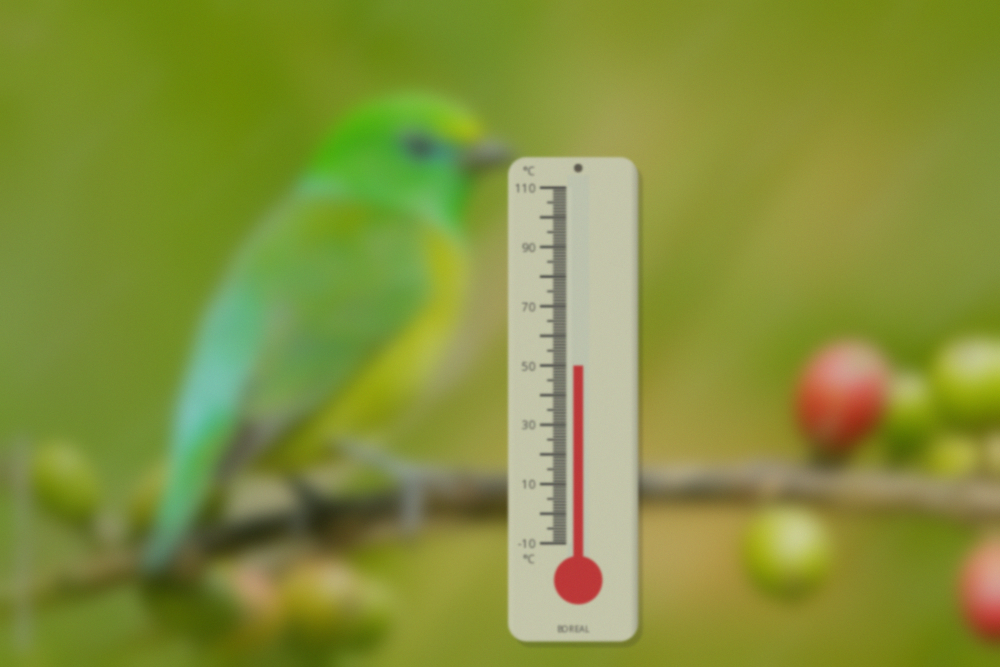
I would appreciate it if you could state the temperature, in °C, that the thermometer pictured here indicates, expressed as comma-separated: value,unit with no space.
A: 50,°C
